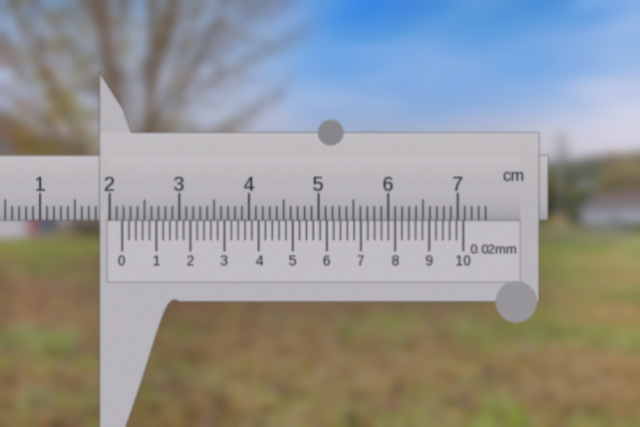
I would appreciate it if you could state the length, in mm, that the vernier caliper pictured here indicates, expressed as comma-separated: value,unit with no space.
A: 21.8,mm
